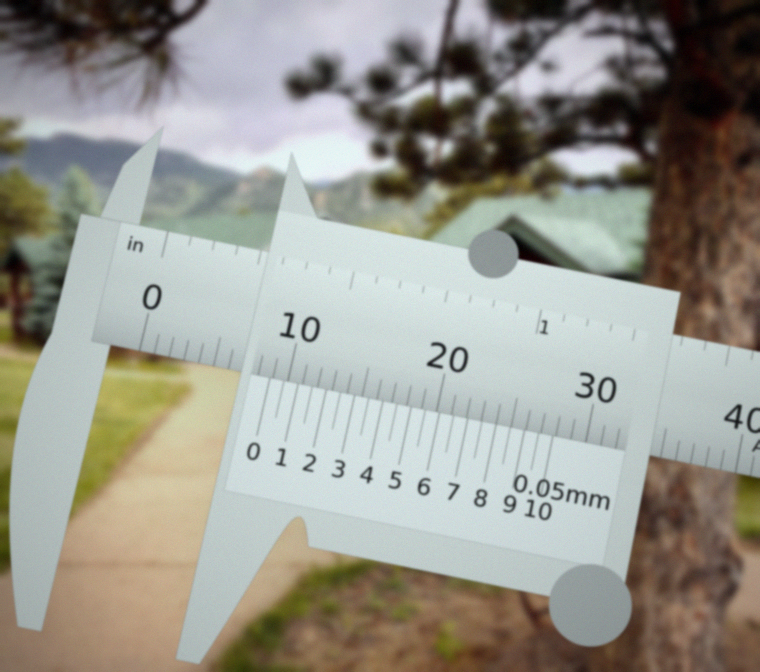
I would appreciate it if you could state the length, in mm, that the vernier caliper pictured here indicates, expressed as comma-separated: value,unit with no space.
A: 8.8,mm
